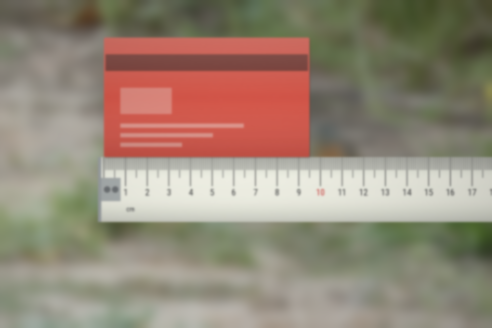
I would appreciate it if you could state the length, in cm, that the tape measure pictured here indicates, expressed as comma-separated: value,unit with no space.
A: 9.5,cm
